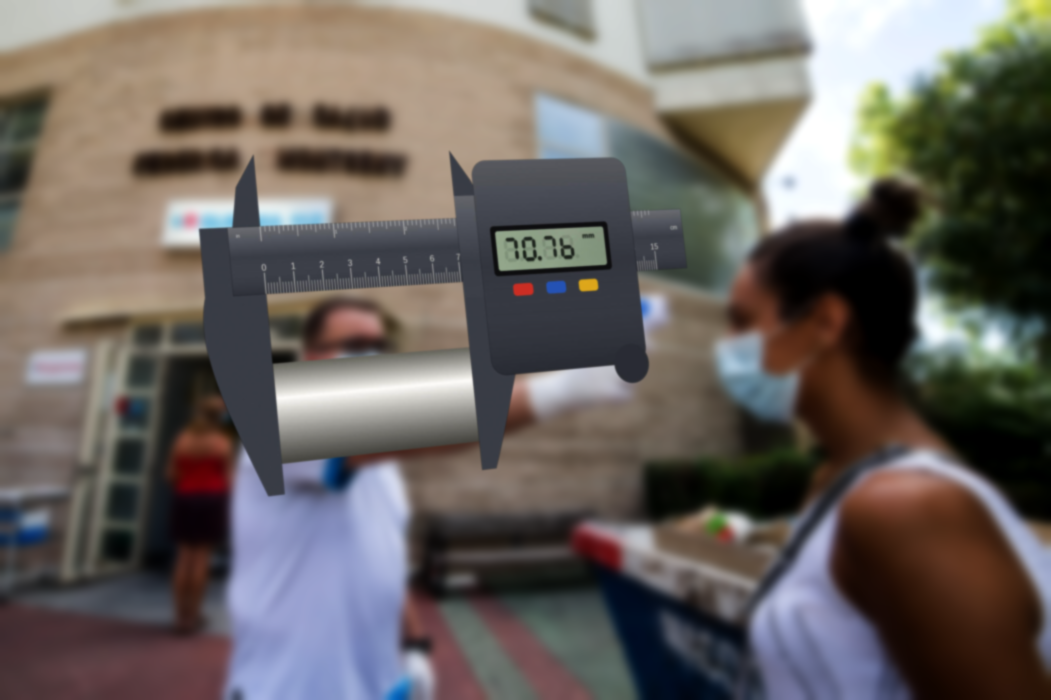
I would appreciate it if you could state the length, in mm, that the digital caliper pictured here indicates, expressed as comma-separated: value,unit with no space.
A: 70.76,mm
